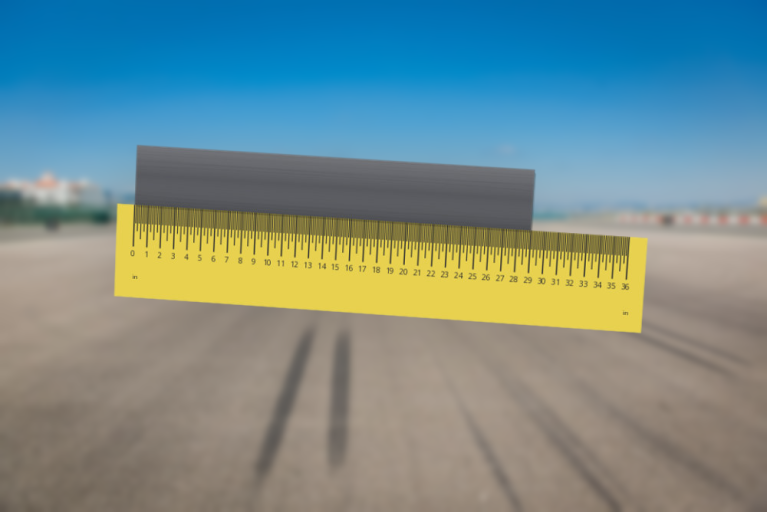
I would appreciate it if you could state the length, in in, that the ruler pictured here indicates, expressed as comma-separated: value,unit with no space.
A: 29,in
